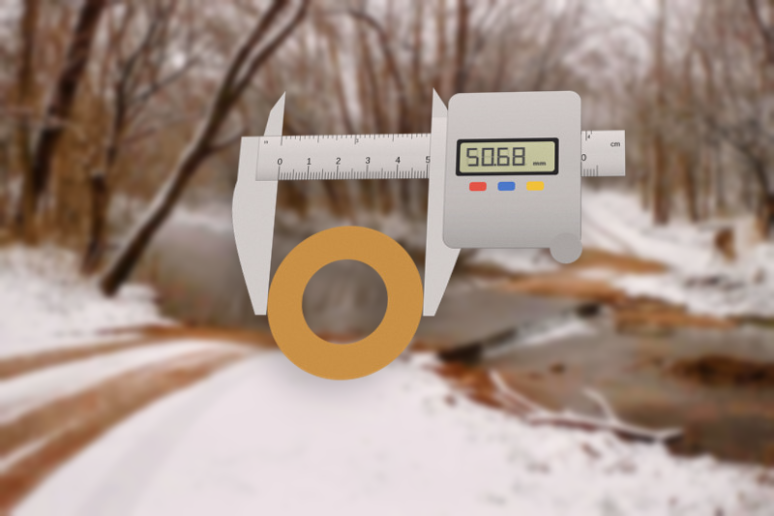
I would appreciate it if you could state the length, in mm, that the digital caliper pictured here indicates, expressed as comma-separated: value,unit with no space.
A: 50.68,mm
